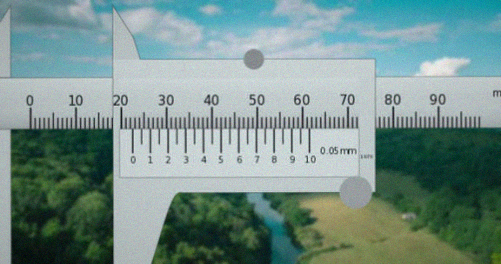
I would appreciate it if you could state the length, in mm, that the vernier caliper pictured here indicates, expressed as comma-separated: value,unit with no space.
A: 22.5,mm
